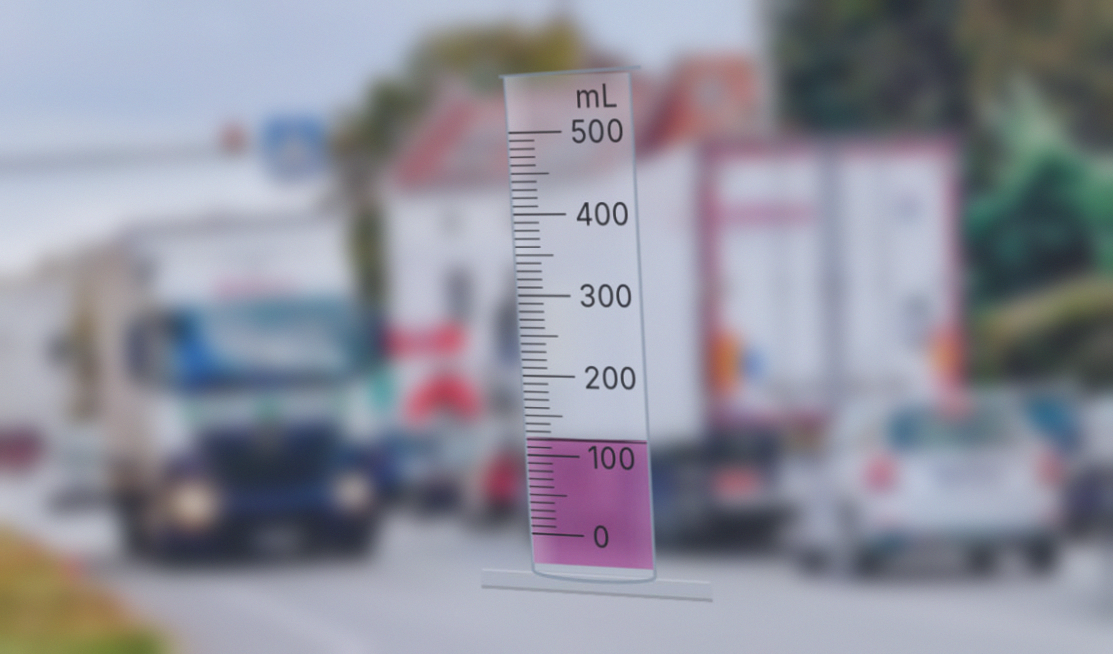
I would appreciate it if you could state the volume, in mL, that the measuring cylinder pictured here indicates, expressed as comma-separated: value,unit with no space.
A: 120,mL
